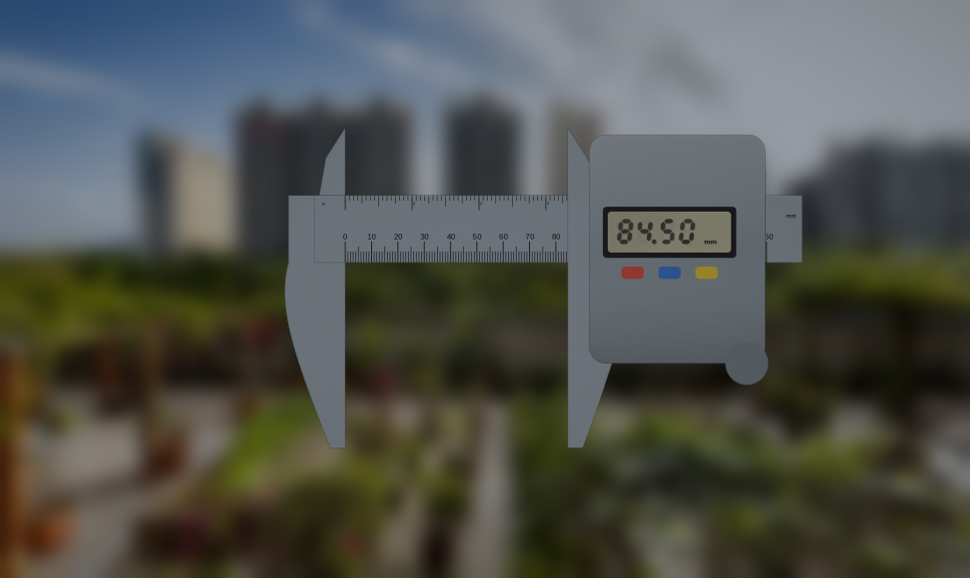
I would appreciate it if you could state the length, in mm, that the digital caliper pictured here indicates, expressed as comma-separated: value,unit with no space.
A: 84.50,mm
